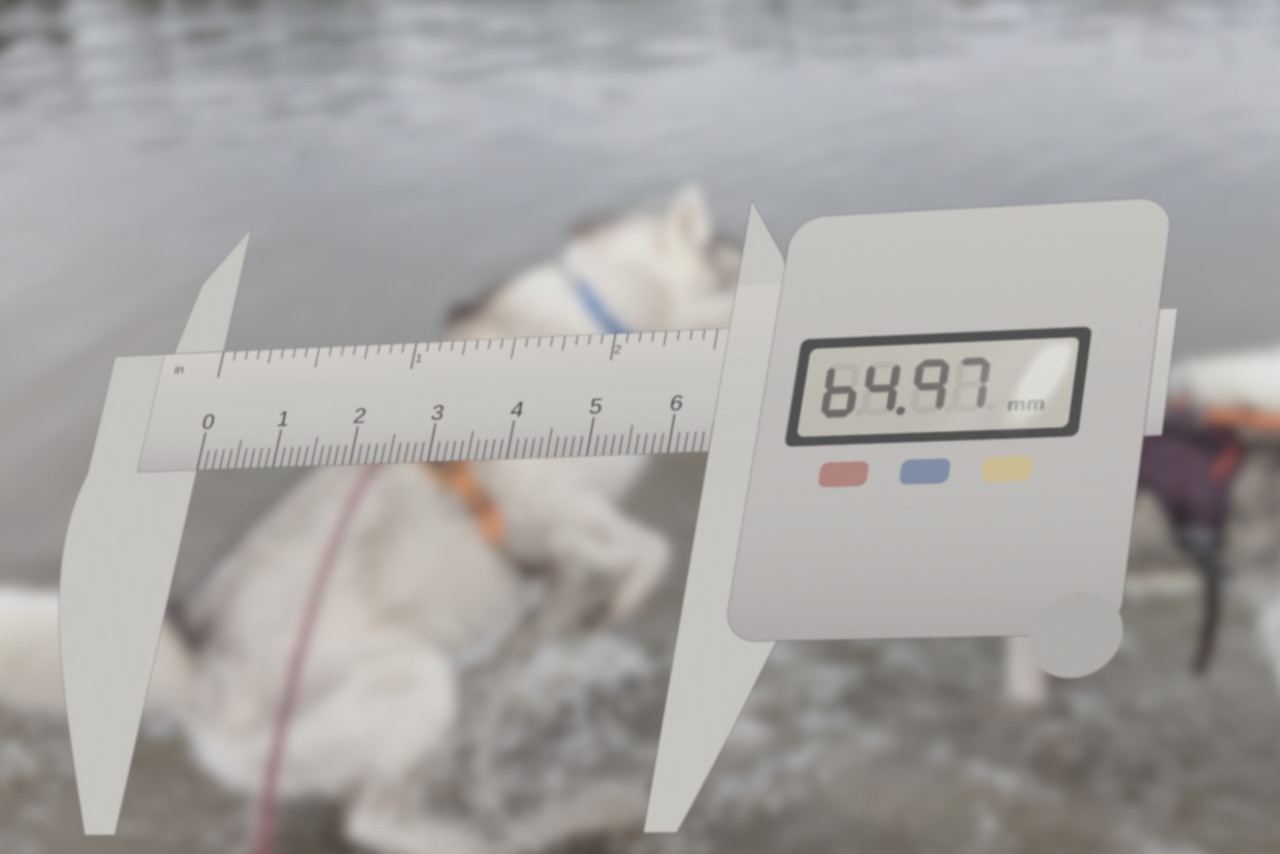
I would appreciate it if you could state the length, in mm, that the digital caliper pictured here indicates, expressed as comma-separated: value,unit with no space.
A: 64.97,mm
